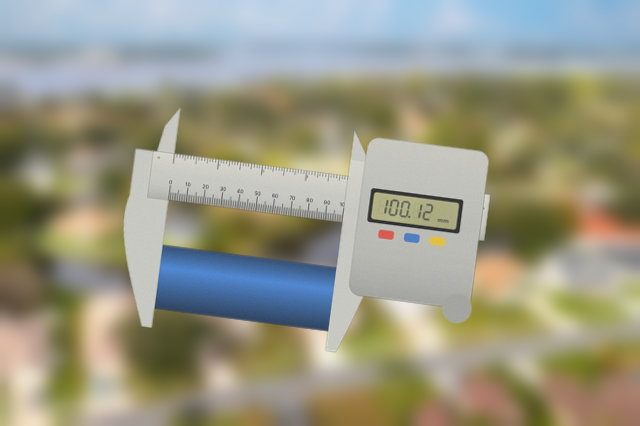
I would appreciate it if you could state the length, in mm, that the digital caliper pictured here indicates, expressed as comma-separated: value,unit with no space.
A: 100.12,mm
